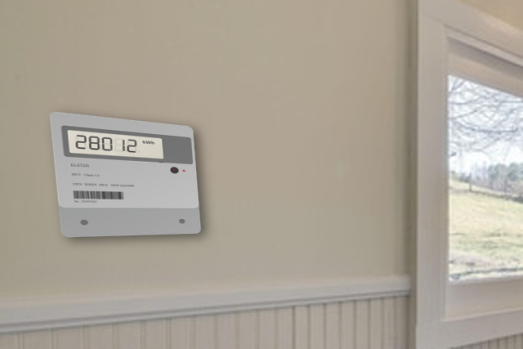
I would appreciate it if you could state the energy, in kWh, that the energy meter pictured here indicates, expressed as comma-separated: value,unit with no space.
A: 28012,kWh
